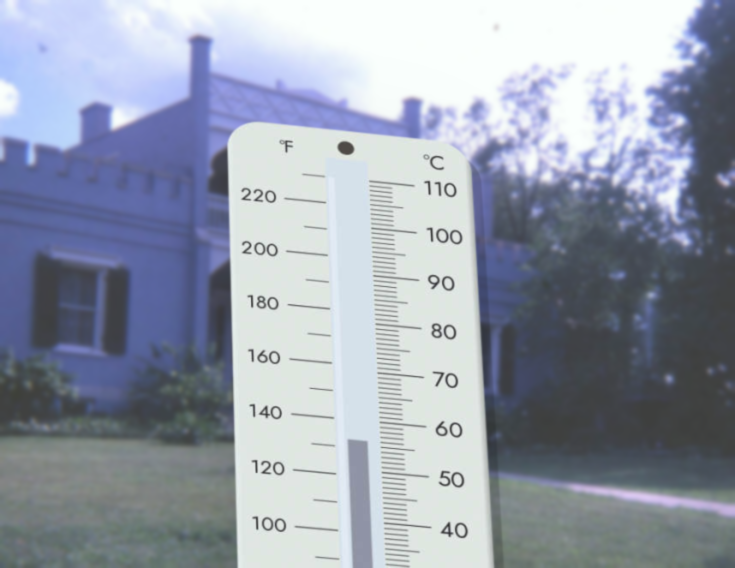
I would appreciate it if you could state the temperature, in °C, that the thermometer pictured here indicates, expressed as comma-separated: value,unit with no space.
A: 56,°C
